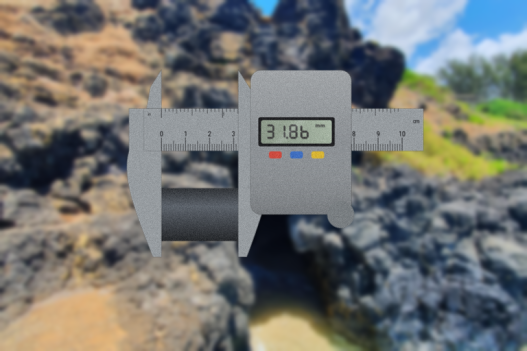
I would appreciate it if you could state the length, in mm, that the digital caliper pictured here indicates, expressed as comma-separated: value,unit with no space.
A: 31.86,mm
